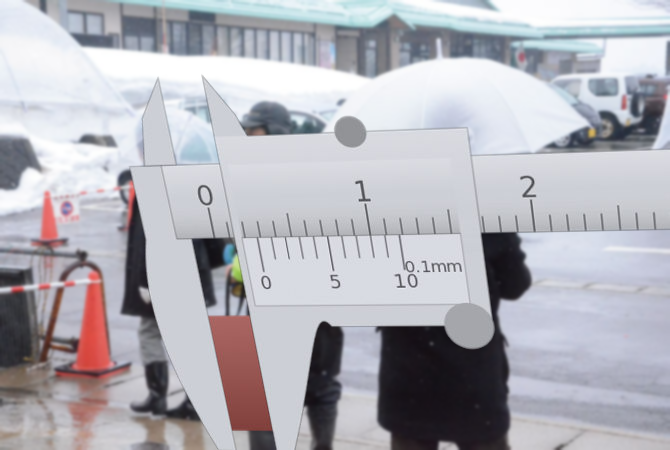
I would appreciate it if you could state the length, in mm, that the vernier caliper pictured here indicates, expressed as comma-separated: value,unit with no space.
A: 2.8,mm
